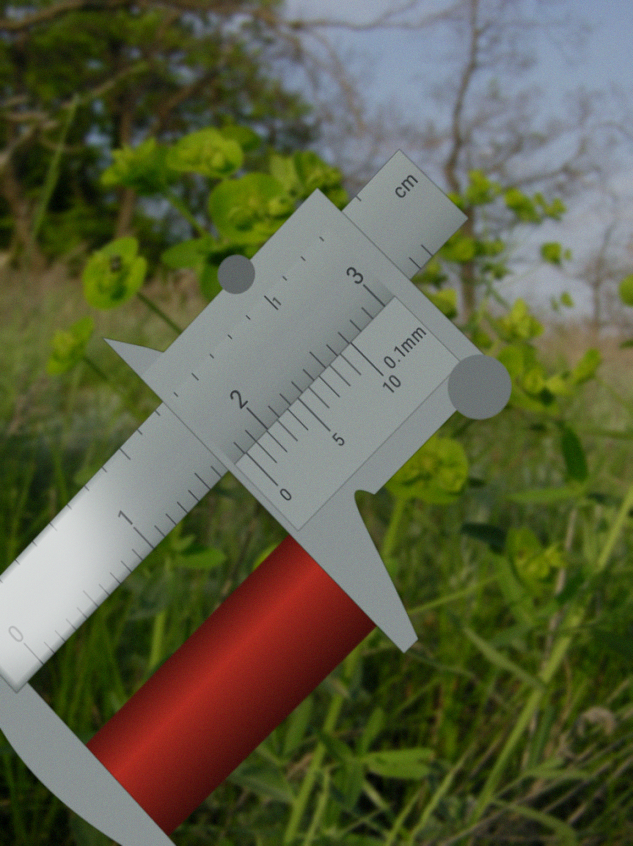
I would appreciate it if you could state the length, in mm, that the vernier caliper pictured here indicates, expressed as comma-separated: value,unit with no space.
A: 18.1,mm
